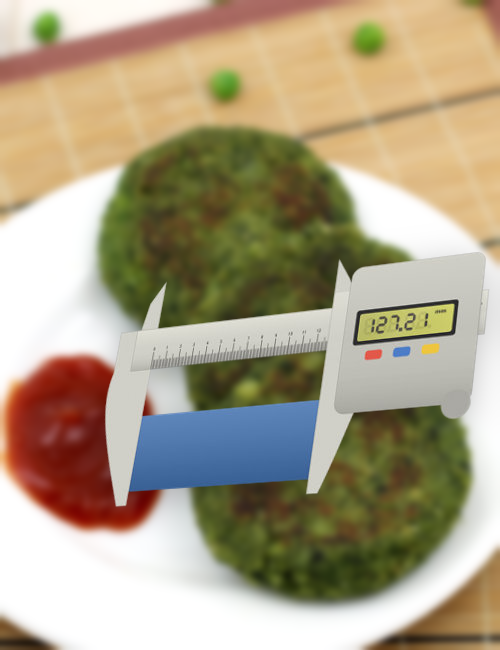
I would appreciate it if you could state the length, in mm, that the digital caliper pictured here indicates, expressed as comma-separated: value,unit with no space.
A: 127.21,mm
